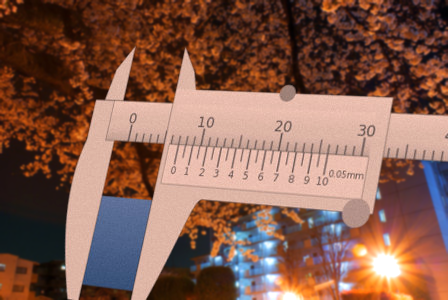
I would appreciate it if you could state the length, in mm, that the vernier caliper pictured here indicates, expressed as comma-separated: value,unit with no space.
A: 7.0,mm
